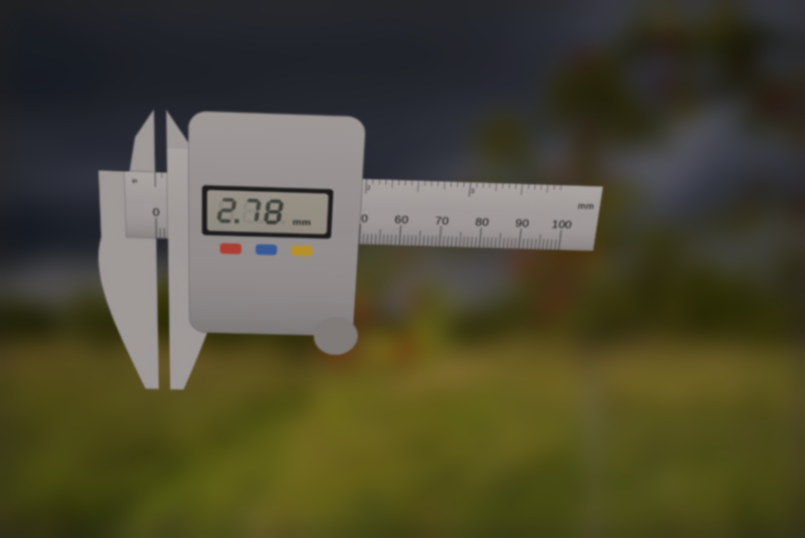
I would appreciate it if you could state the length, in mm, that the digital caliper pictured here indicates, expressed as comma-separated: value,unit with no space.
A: 2.78,mm
